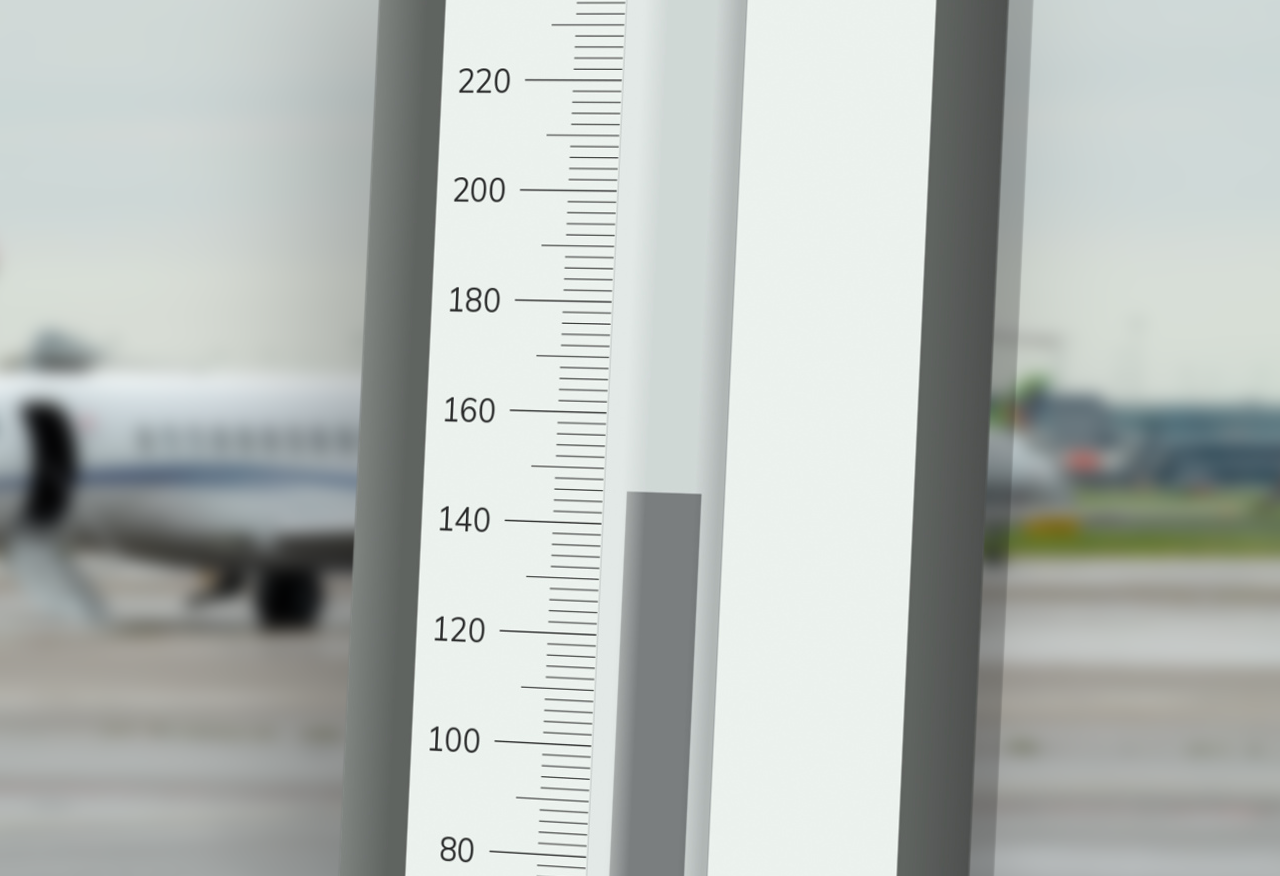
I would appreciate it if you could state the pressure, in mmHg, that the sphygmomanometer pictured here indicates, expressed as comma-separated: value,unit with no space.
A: 146,mmHg
